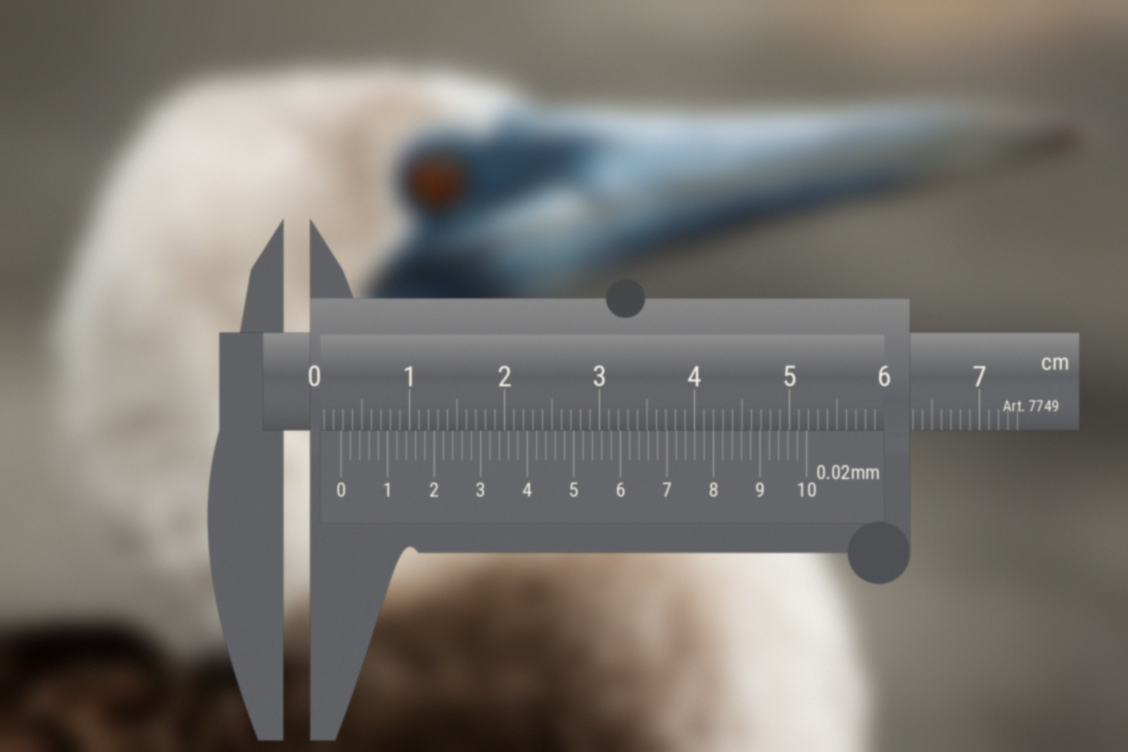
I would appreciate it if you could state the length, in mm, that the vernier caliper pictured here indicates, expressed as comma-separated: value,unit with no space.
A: 2.8,mm
